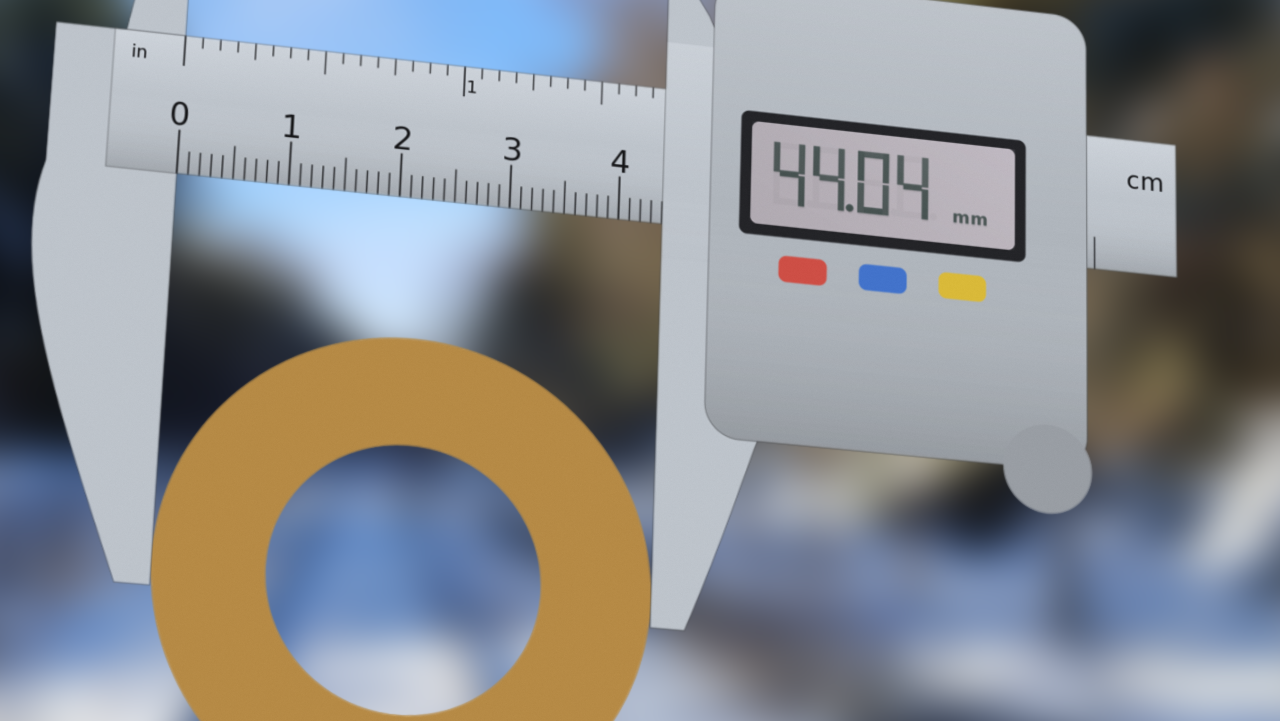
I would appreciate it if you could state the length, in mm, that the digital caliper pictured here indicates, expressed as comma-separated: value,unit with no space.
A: 44.04,mm
